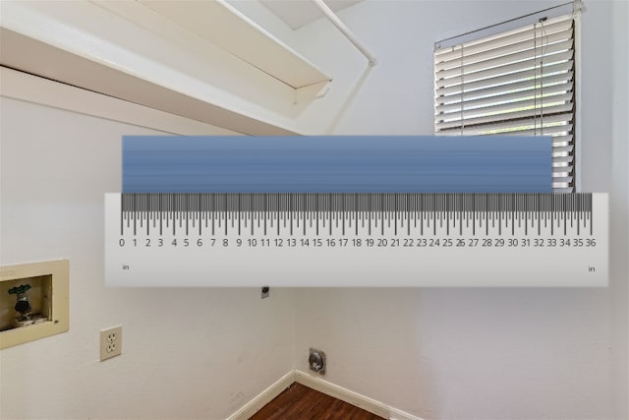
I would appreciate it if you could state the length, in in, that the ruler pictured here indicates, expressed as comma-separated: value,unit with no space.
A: 33,in
